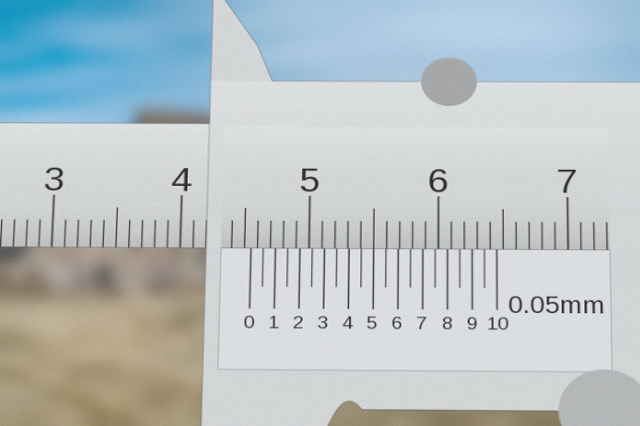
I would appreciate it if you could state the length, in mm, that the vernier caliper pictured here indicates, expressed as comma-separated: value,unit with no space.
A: 45.5,mm
